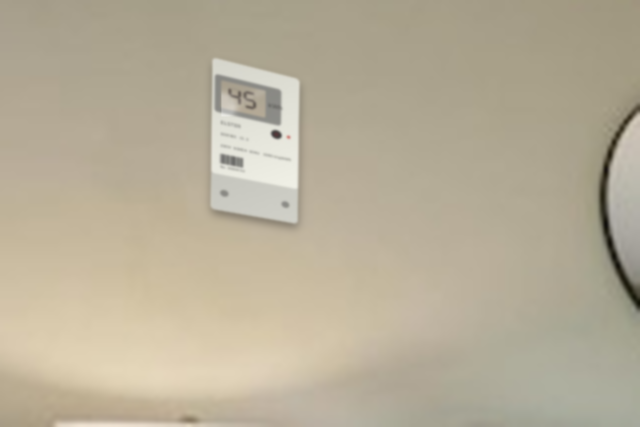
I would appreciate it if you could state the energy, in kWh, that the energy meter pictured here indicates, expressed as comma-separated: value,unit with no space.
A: 45,kWh
